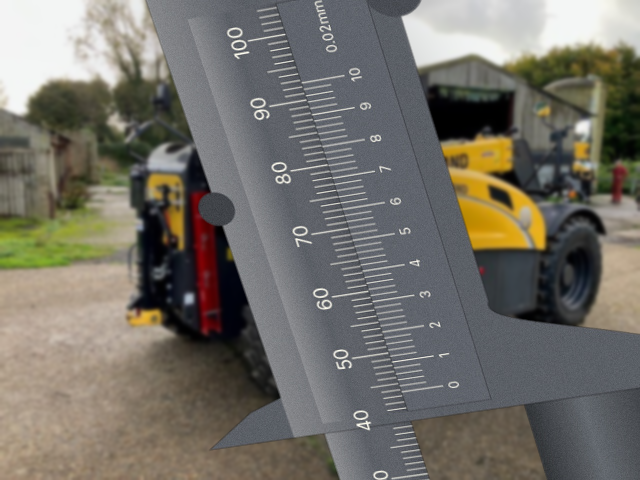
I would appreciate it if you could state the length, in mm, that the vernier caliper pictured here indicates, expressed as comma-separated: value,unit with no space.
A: 43.6,mm
